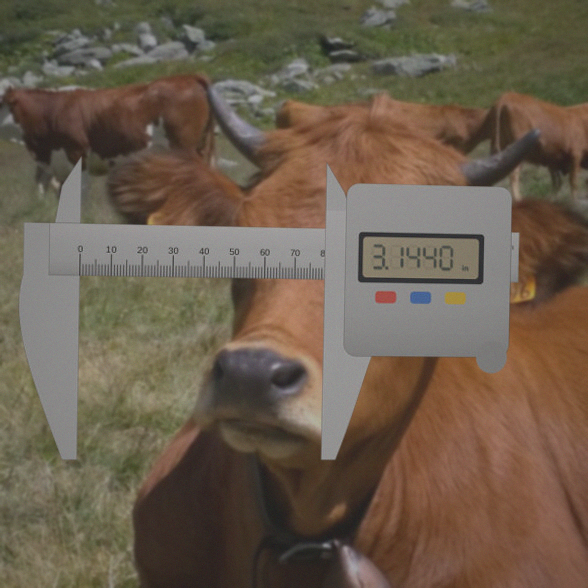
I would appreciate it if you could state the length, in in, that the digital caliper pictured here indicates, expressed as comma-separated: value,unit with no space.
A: 3.1440,in
